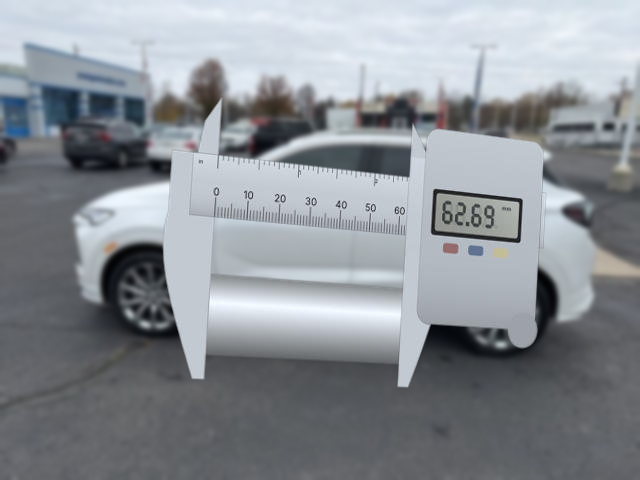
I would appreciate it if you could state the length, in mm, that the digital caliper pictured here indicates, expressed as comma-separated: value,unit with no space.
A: 62.69,mm
